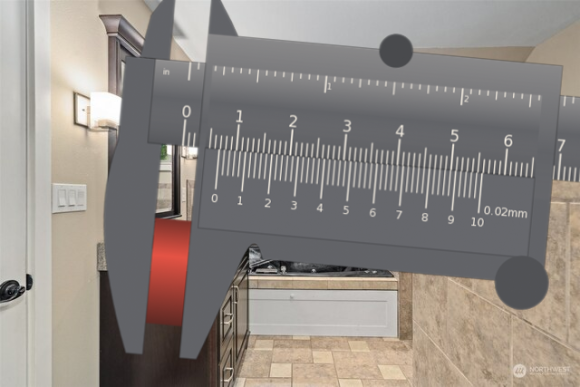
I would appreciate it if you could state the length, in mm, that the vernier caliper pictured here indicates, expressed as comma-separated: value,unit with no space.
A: 6.8,mm
